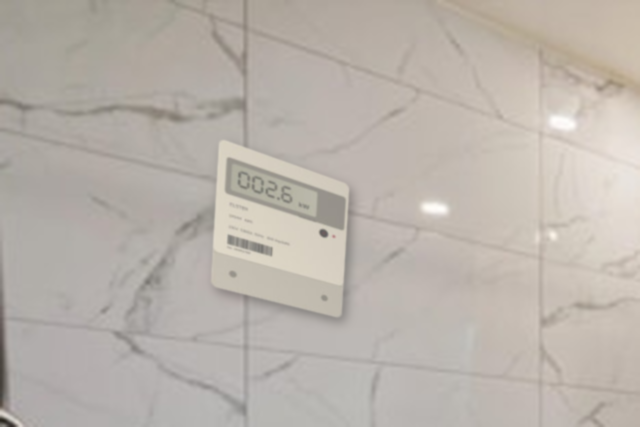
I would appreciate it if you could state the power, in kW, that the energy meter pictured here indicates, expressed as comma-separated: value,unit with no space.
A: 2.6,kW
